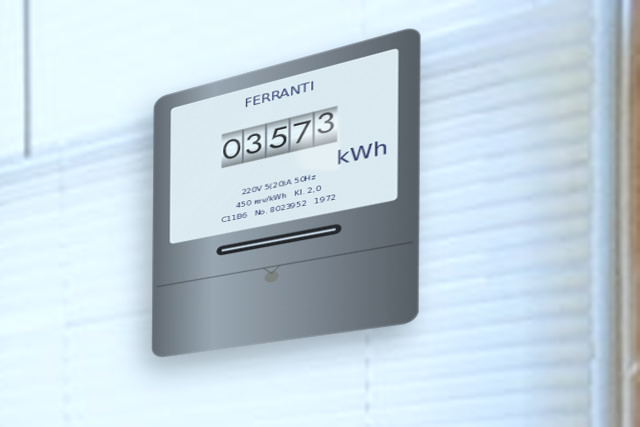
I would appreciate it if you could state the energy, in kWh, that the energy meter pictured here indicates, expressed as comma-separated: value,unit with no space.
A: 3573,kWh
